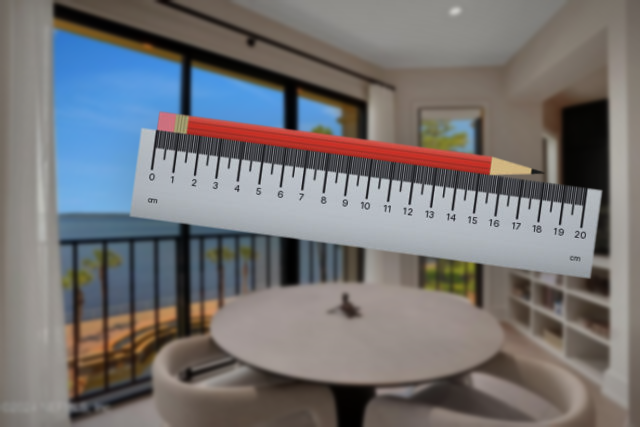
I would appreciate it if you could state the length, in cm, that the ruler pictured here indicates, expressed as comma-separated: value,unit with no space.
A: 18,cm
